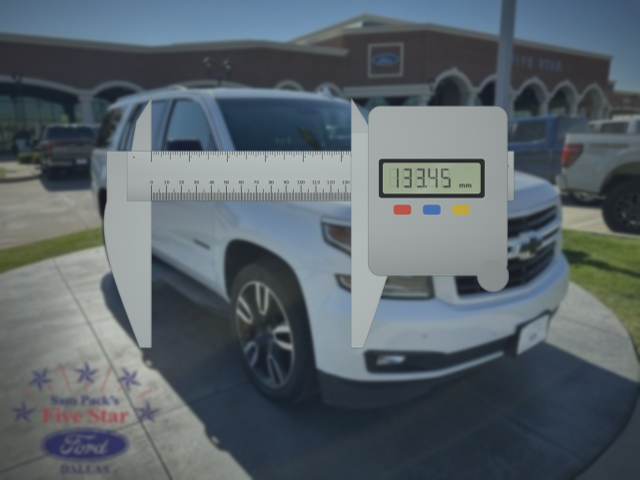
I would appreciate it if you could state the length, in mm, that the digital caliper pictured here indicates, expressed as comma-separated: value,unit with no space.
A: 133.45,mm
